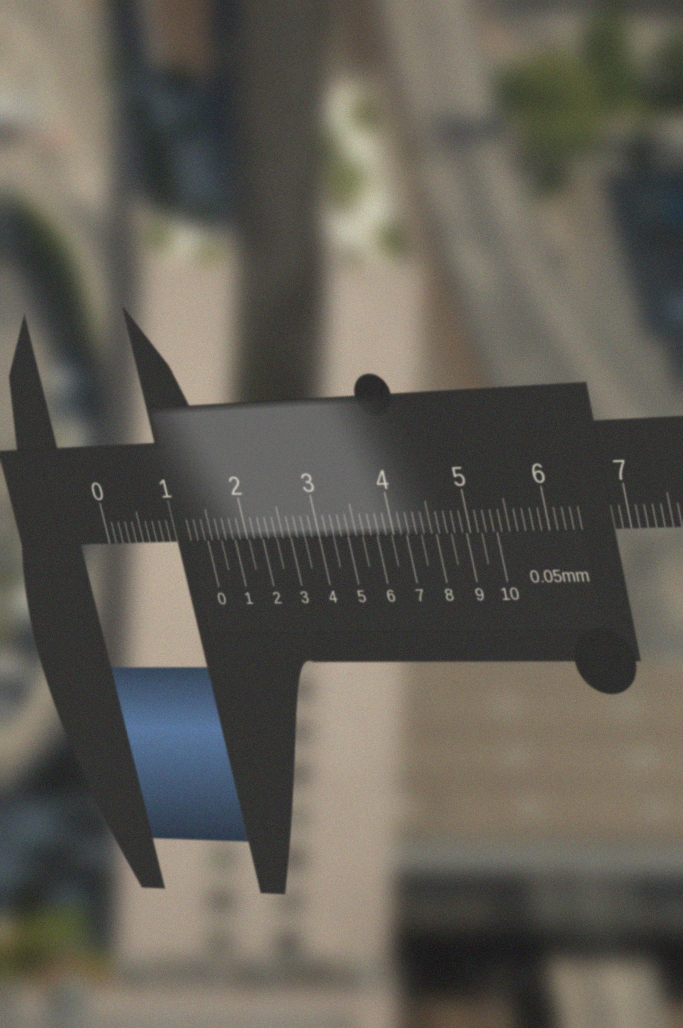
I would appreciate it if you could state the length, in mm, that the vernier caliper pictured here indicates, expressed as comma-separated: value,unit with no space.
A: 14.4,mm
